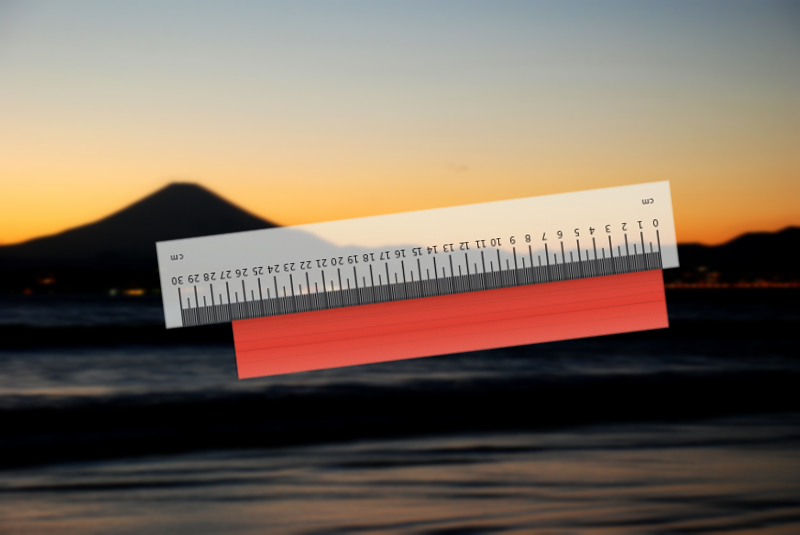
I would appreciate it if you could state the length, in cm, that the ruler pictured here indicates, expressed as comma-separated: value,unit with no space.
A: 27,cm
